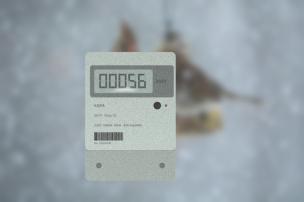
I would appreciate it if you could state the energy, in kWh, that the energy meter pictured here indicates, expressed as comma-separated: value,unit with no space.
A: 56,kWh
